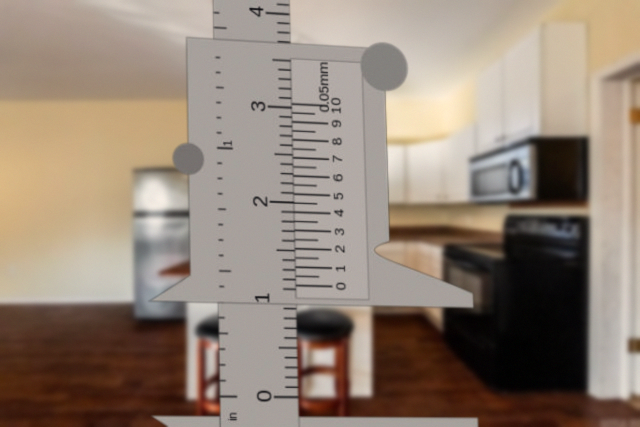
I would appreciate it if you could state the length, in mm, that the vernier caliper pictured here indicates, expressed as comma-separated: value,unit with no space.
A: 11.4,mm
